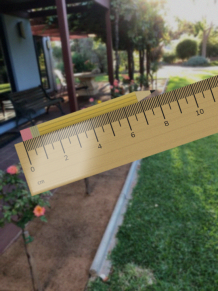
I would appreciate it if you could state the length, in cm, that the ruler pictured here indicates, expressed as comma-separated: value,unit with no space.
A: 8,cm
